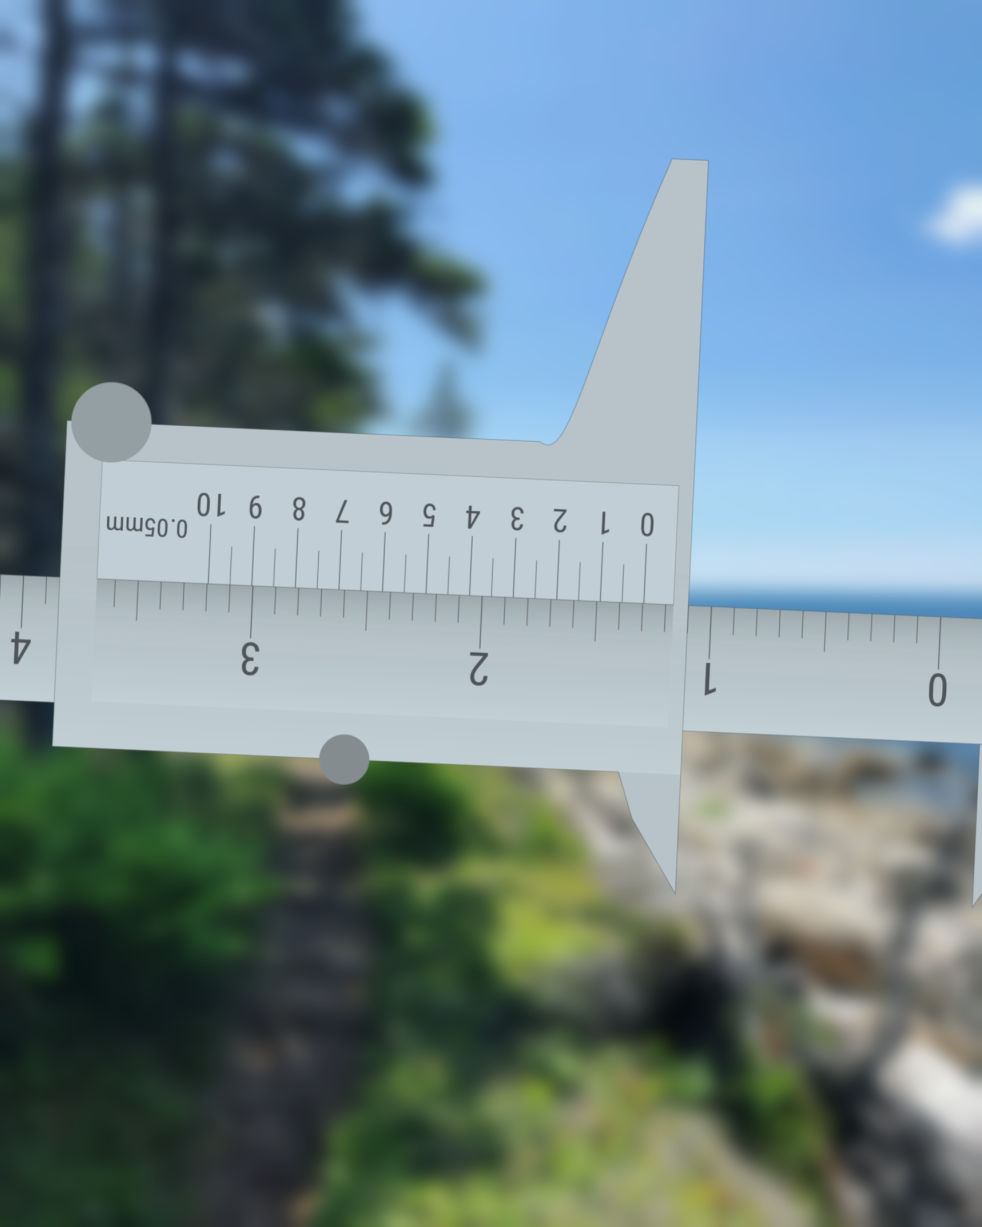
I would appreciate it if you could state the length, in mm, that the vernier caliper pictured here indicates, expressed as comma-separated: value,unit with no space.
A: 12.95,mm
